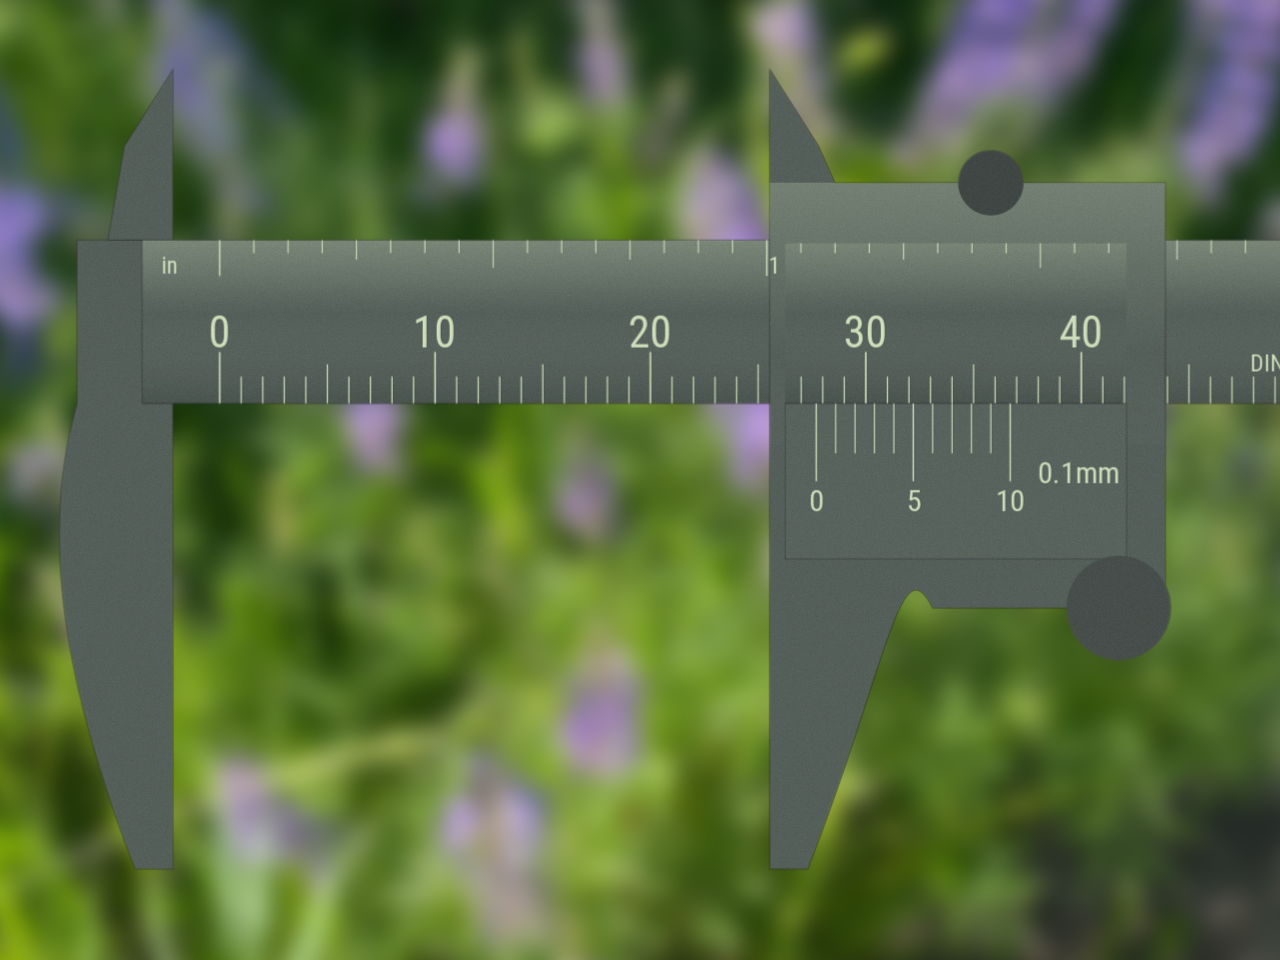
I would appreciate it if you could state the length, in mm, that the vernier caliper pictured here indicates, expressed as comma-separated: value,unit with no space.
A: 27.7,mm
